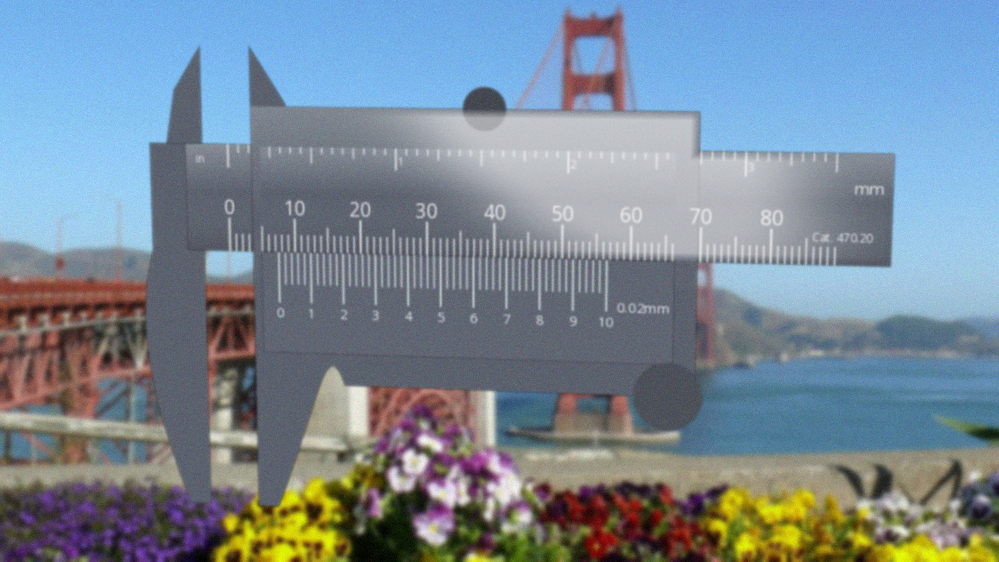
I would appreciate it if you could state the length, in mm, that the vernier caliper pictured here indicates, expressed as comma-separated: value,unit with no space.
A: 7.5,mm
